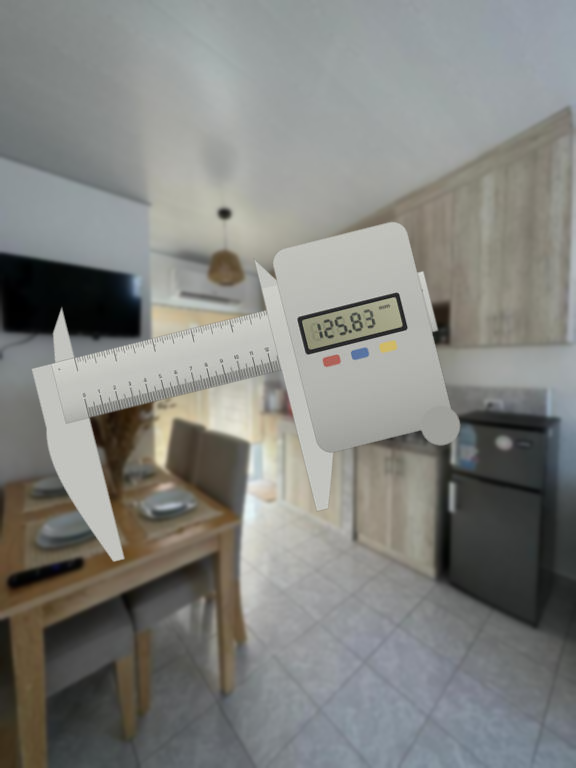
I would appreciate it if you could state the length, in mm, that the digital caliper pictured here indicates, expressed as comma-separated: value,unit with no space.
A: 125.83,mm
